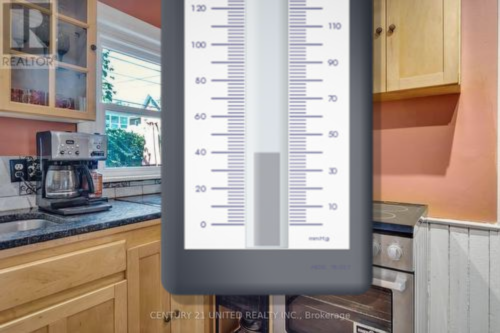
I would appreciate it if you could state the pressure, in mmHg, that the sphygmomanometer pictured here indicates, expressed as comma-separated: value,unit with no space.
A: 40,mmHg
